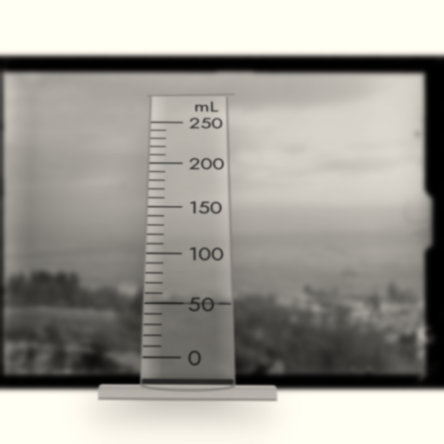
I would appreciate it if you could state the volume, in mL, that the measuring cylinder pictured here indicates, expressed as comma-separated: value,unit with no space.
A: 50,mL
